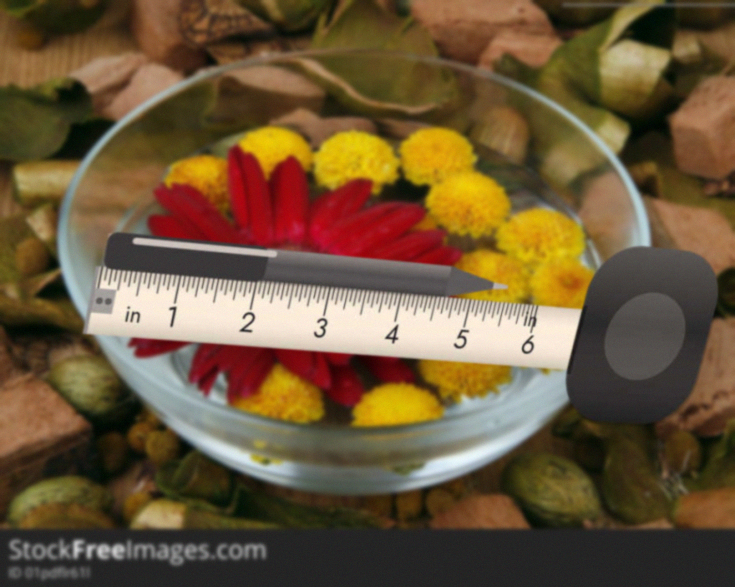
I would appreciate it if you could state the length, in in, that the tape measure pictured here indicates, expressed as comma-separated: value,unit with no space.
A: 5.5,in
